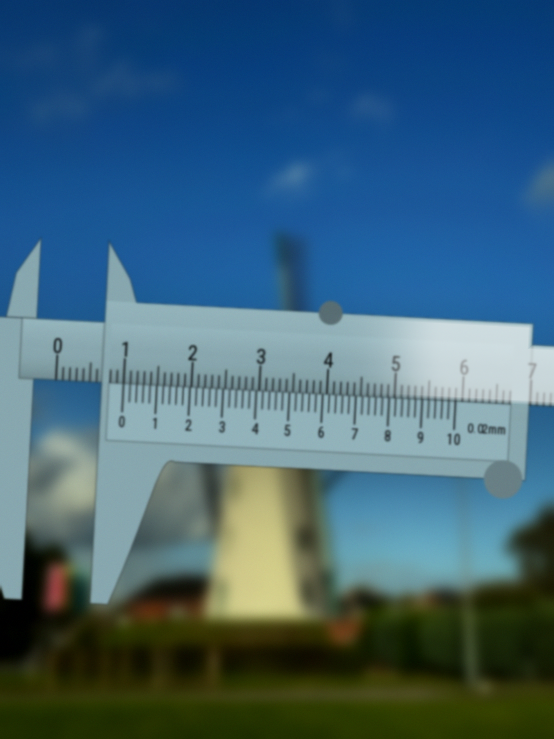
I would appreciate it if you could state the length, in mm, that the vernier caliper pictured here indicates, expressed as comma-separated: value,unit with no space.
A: 10.0,mm
